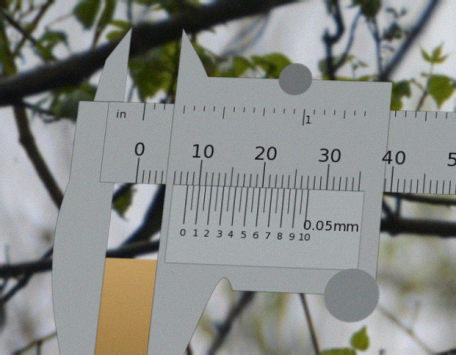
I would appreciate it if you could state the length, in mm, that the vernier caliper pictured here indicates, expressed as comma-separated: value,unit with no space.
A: 8.2,mm
